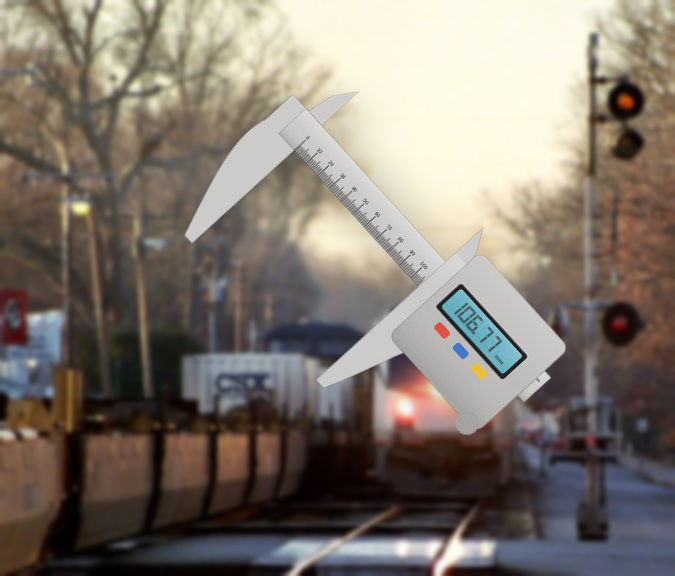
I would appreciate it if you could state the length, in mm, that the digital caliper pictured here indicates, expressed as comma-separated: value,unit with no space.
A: 106.77,mm
